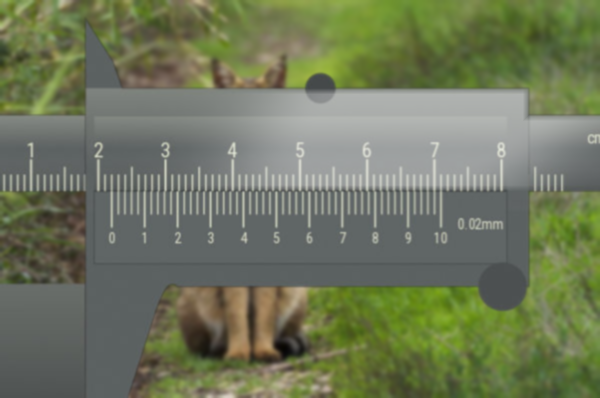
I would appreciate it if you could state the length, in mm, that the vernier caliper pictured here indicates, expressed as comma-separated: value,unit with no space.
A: 22.0,mm
